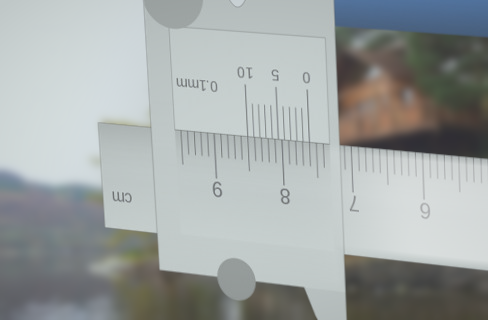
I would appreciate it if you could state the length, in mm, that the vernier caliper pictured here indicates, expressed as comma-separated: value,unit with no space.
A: 76.0,mm
